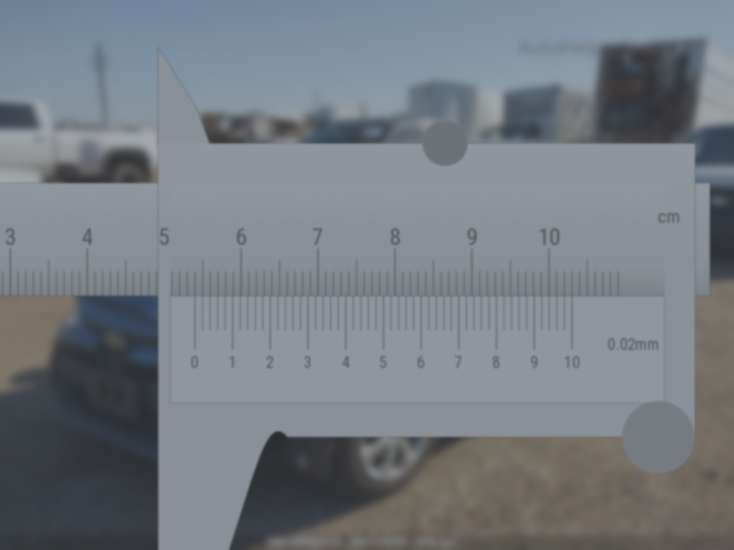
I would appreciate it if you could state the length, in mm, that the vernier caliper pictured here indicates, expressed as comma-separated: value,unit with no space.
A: 54.0,mm
